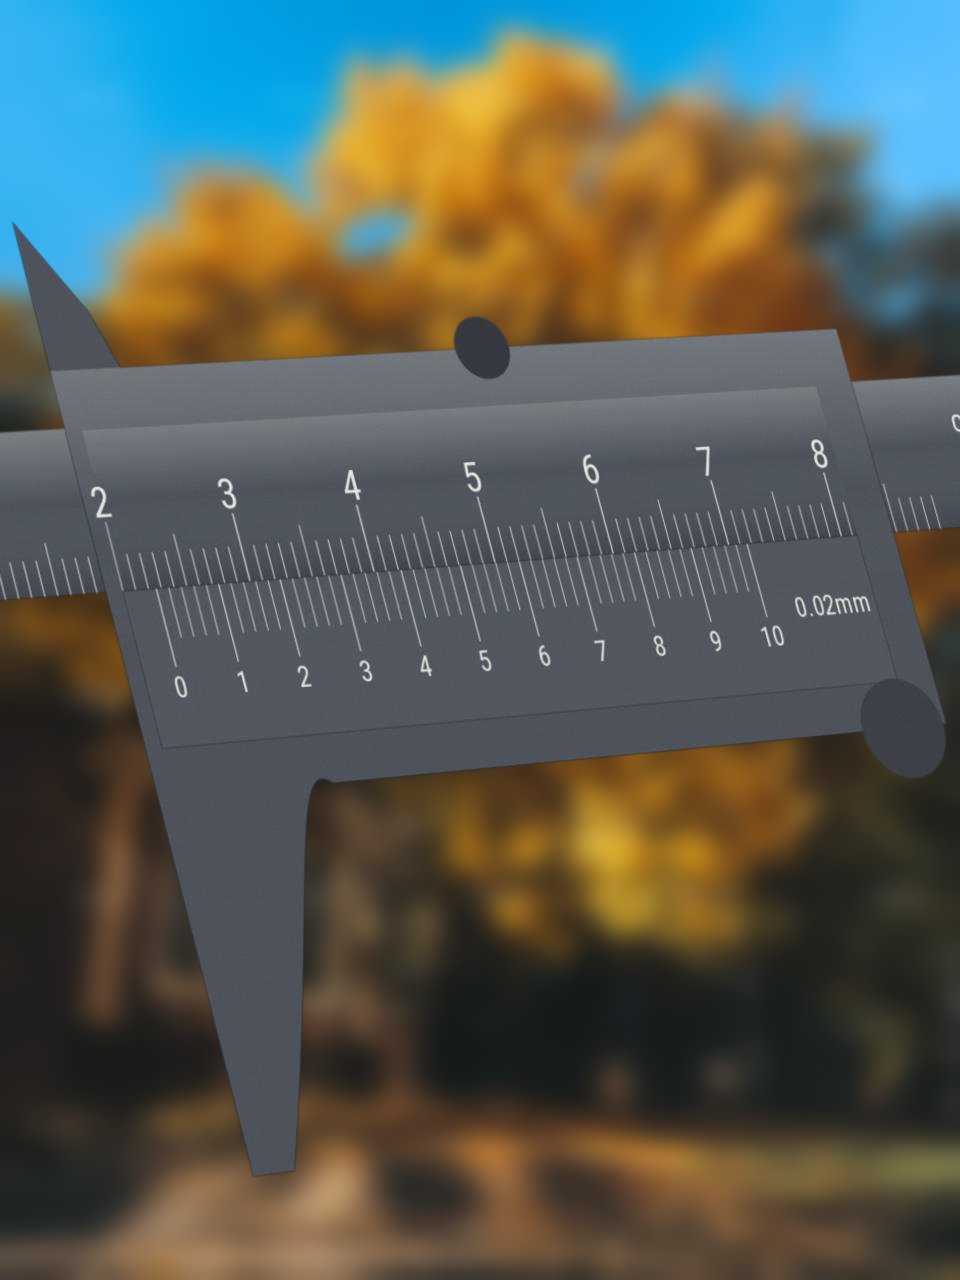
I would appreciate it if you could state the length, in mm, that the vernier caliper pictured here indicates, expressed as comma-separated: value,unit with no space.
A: 22.6,mm
